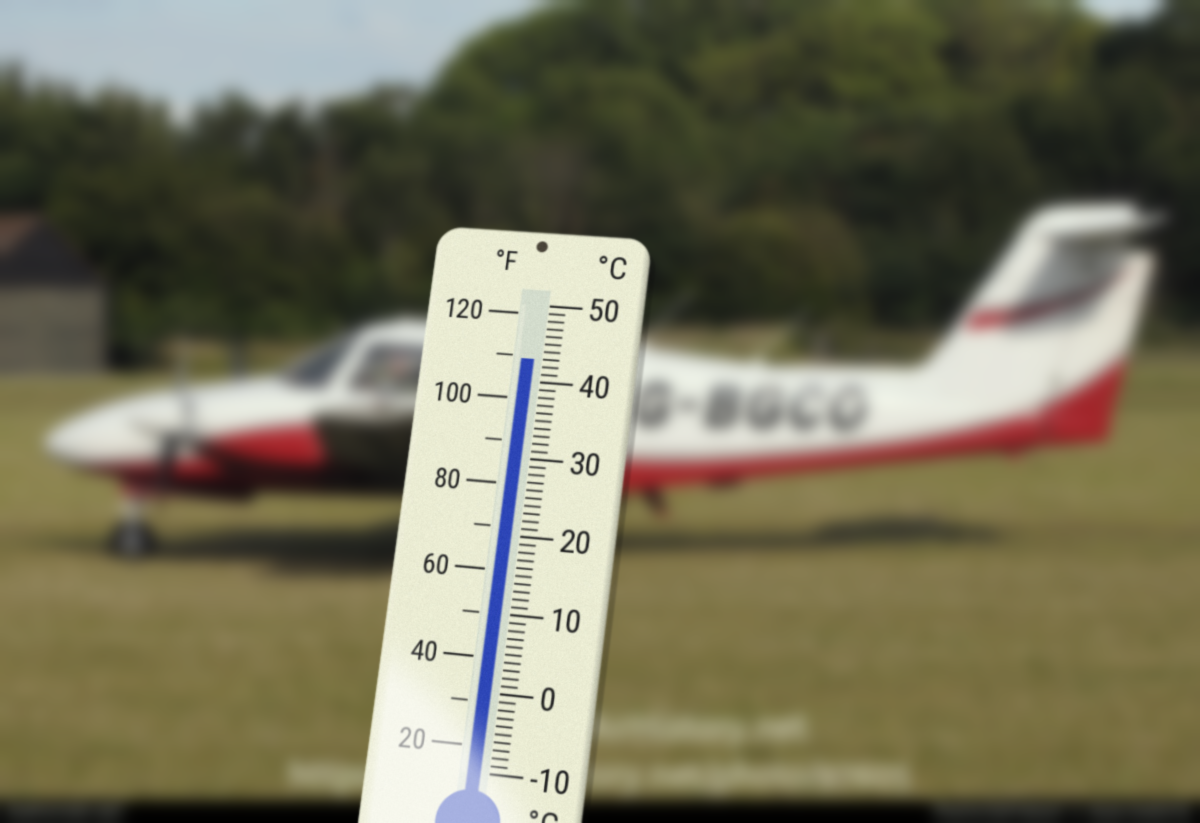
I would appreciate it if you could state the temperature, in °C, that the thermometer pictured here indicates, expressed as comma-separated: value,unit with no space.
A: 43,°C
